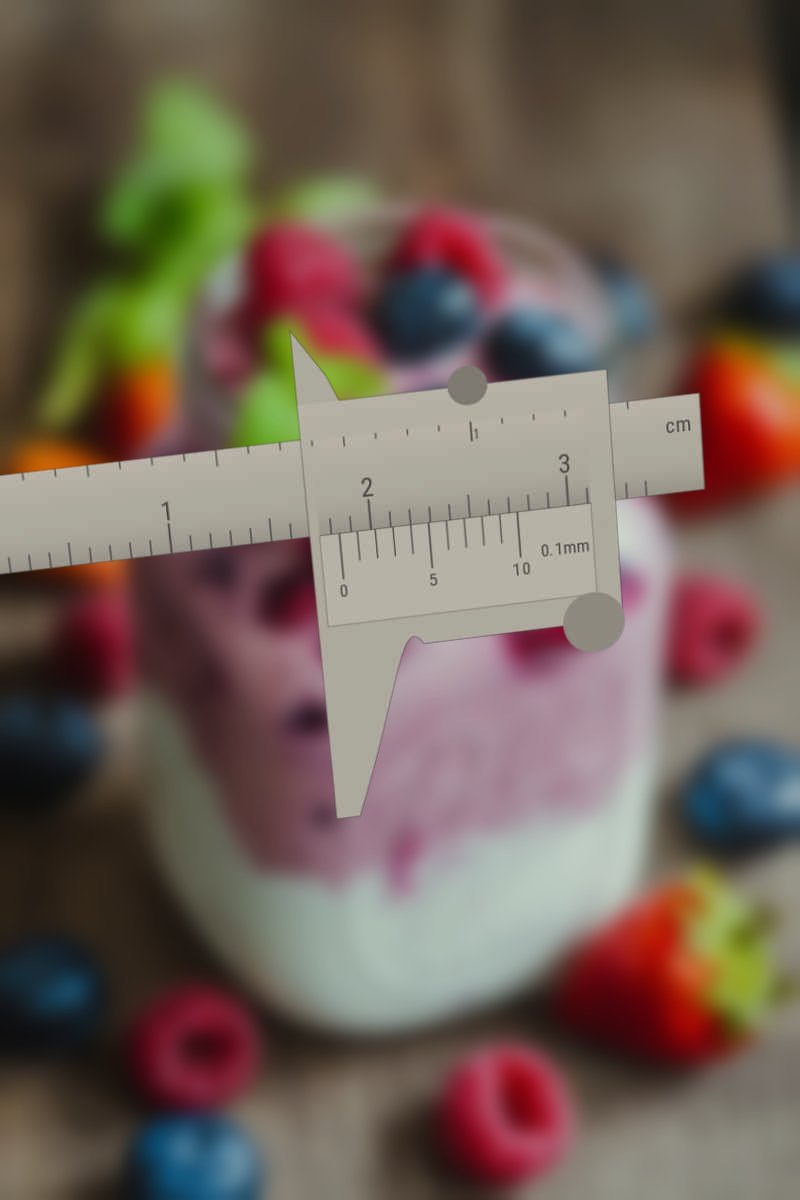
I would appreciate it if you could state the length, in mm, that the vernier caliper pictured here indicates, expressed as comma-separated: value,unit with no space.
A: 18.4,mm
